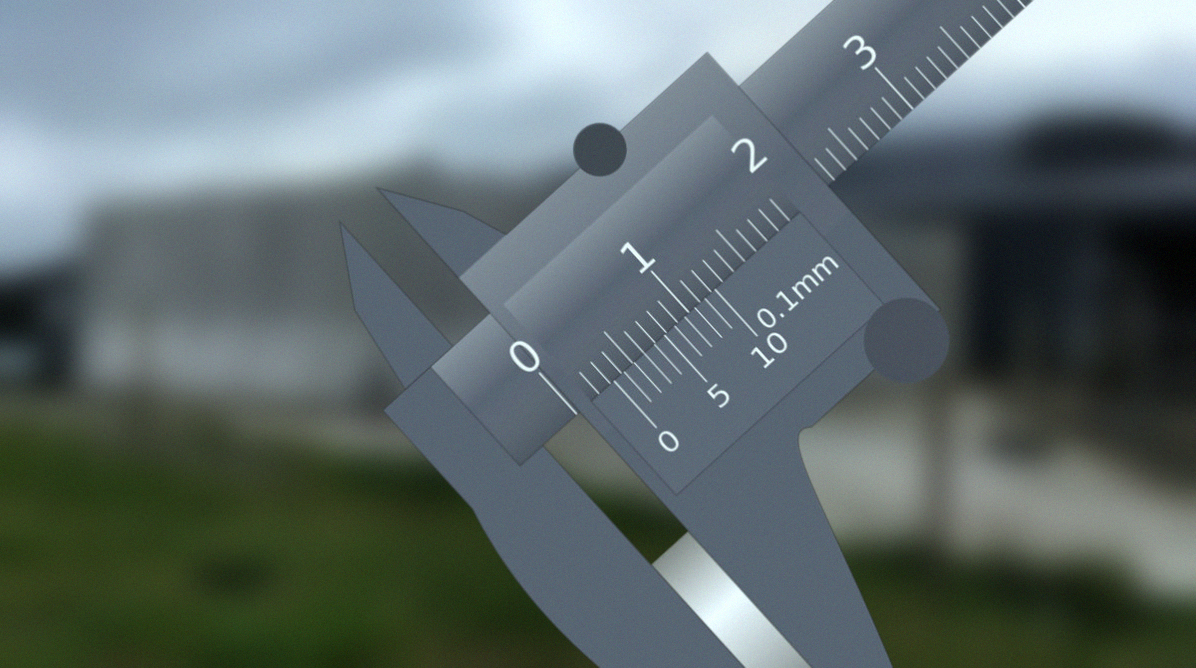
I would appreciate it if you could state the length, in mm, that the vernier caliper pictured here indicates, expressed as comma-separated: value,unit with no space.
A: 3.3,mm
